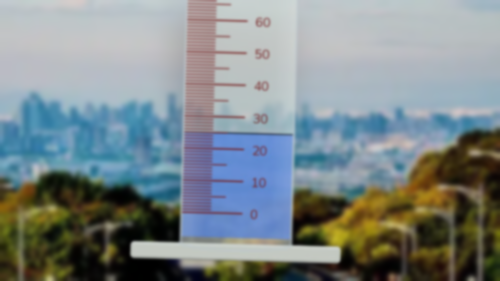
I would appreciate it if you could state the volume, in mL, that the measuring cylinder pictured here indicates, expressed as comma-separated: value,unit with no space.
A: 25,mL
